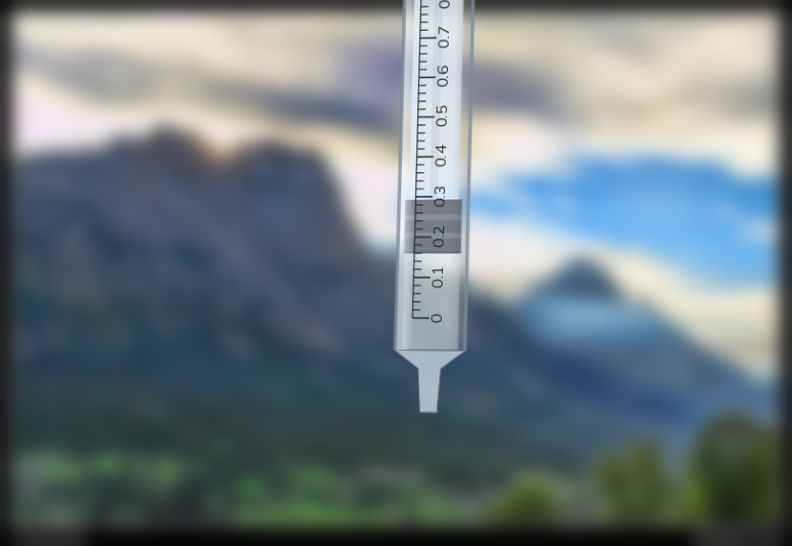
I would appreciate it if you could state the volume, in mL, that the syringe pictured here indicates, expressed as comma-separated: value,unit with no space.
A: 0.16,mL
